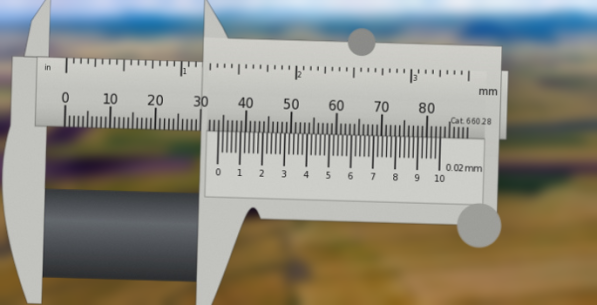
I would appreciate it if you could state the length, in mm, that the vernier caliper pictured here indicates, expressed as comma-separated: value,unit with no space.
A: 34.0,mm
